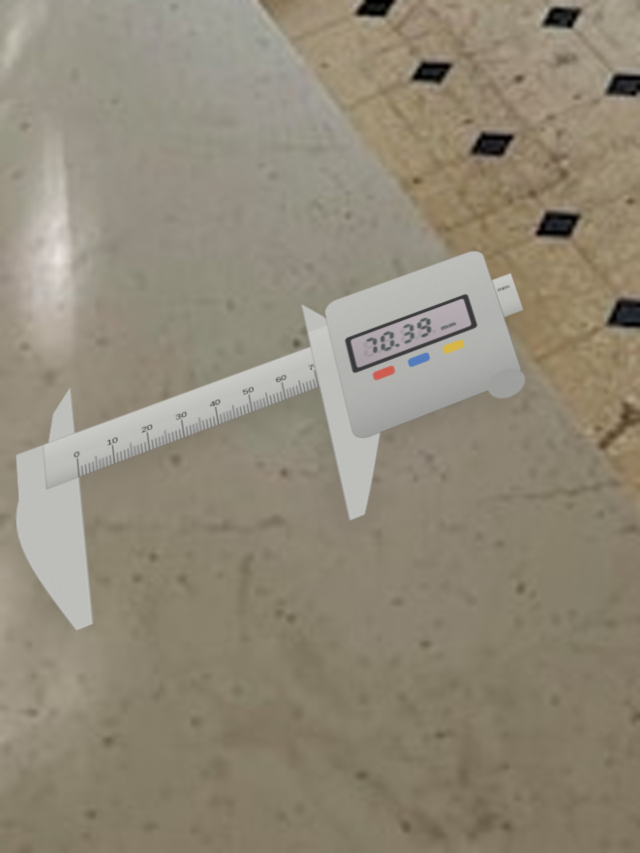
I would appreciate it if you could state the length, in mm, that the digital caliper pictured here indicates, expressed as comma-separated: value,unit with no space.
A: 70.39,mm
